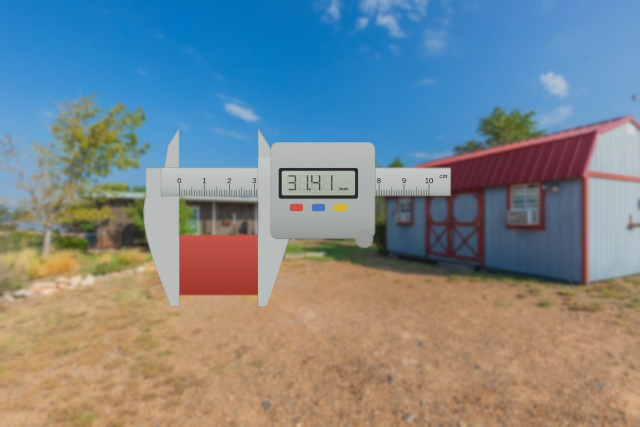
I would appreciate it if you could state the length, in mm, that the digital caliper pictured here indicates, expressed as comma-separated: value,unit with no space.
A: 31.41,mm
